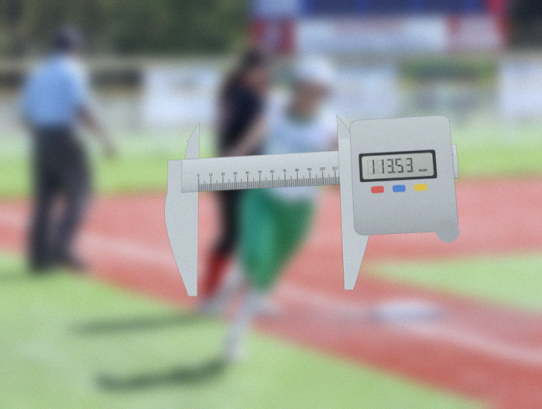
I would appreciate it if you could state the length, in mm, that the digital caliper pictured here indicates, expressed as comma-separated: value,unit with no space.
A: 113.53,mm
